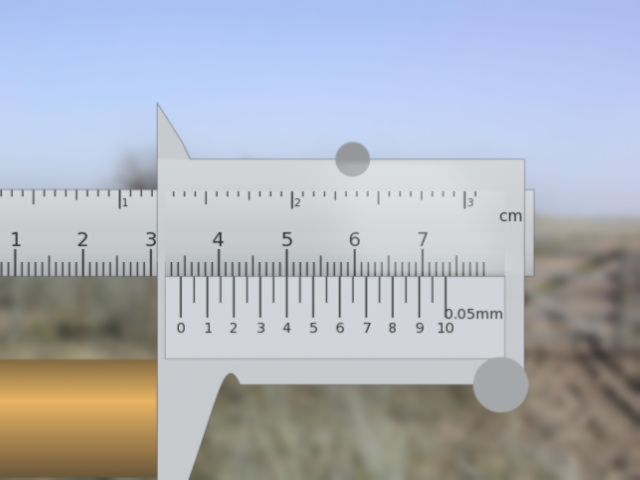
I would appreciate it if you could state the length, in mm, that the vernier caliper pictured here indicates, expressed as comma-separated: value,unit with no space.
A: 34.4,mm
